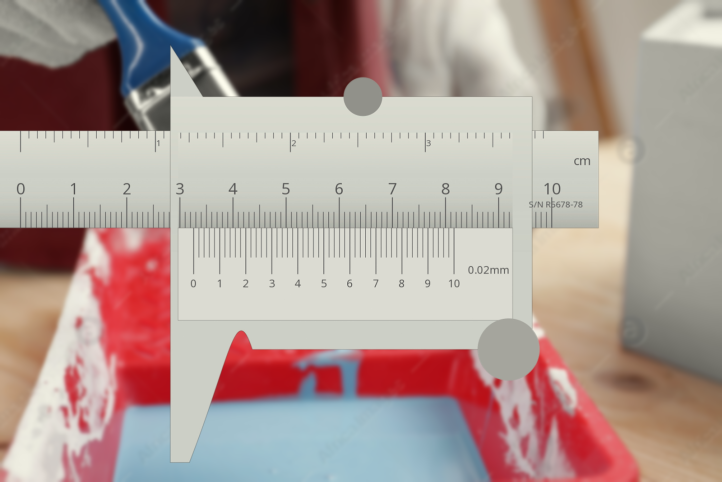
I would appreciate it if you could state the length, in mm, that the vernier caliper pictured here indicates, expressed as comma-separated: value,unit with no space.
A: 32.6,mm
